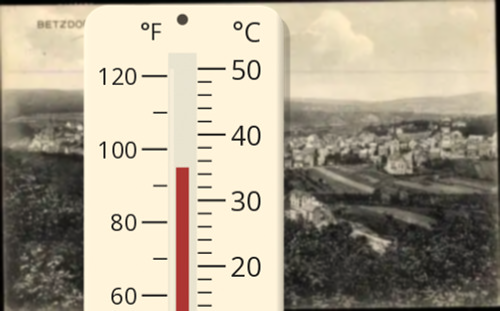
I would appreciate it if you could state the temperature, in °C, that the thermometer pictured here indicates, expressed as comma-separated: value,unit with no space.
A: 35,°C
